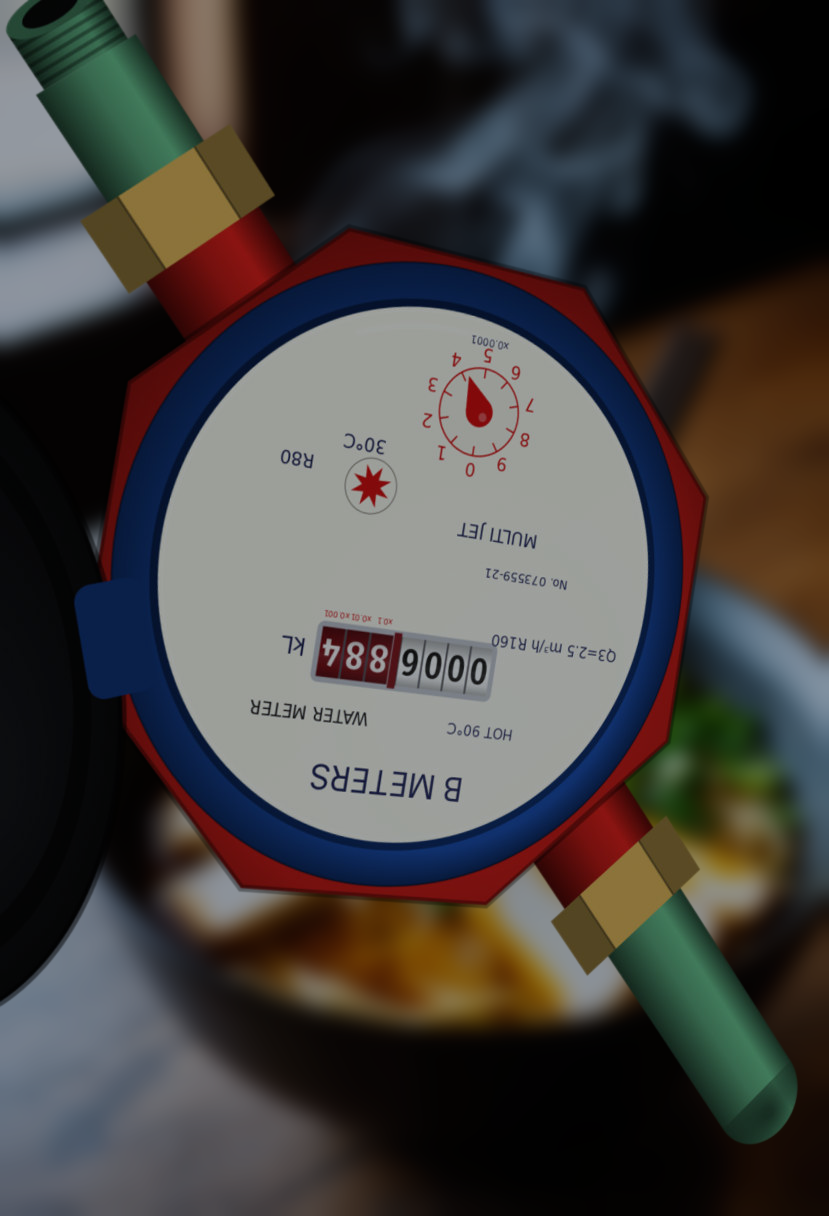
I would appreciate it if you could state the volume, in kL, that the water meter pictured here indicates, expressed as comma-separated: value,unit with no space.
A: 6.8844,kL
